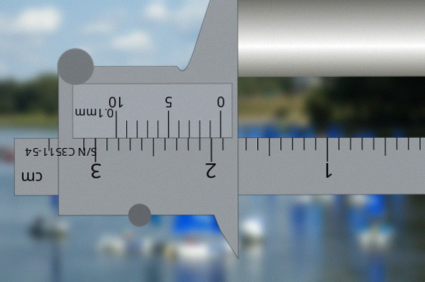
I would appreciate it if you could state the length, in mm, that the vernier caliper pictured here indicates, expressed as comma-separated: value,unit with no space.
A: 19.2,mm
